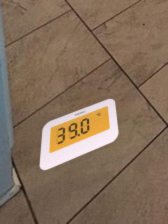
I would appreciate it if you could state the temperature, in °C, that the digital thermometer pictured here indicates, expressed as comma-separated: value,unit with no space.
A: 39.0,°C
